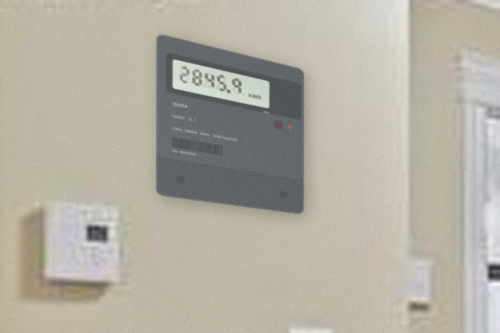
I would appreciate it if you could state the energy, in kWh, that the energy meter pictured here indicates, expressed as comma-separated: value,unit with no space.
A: 2845.9,kWh
